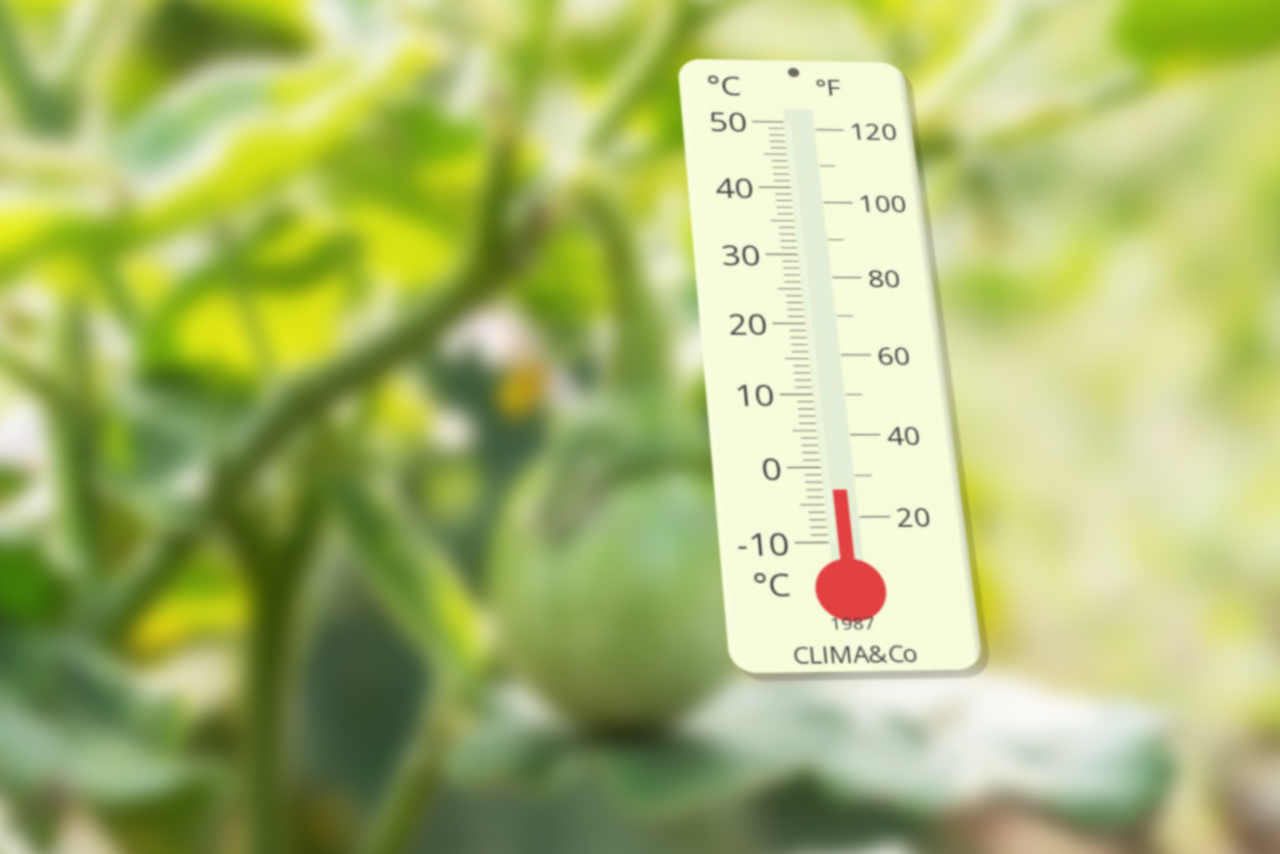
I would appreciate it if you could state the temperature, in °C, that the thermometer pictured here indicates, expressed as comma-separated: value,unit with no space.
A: -3,°C
